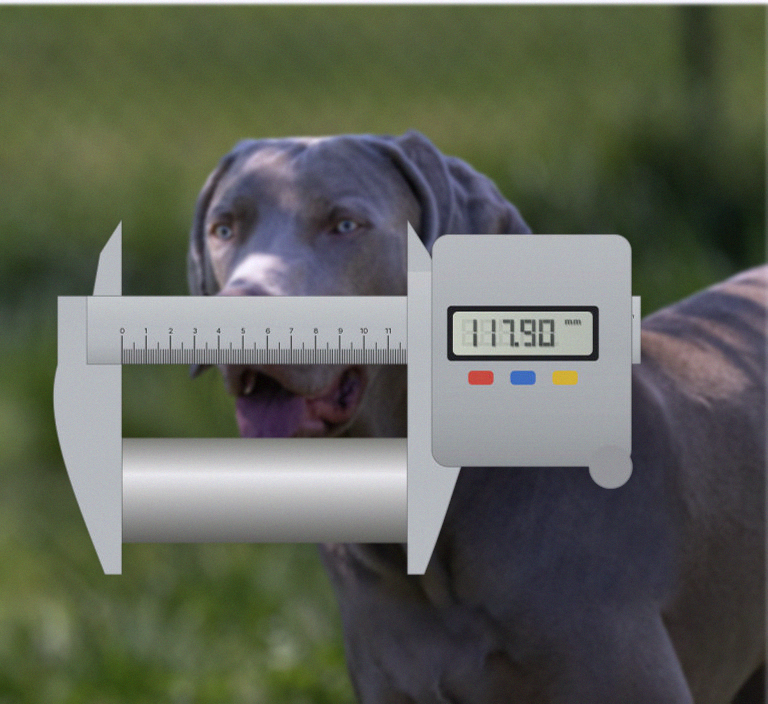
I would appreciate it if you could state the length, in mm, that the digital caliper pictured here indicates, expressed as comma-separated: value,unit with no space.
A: 117.90,mm
